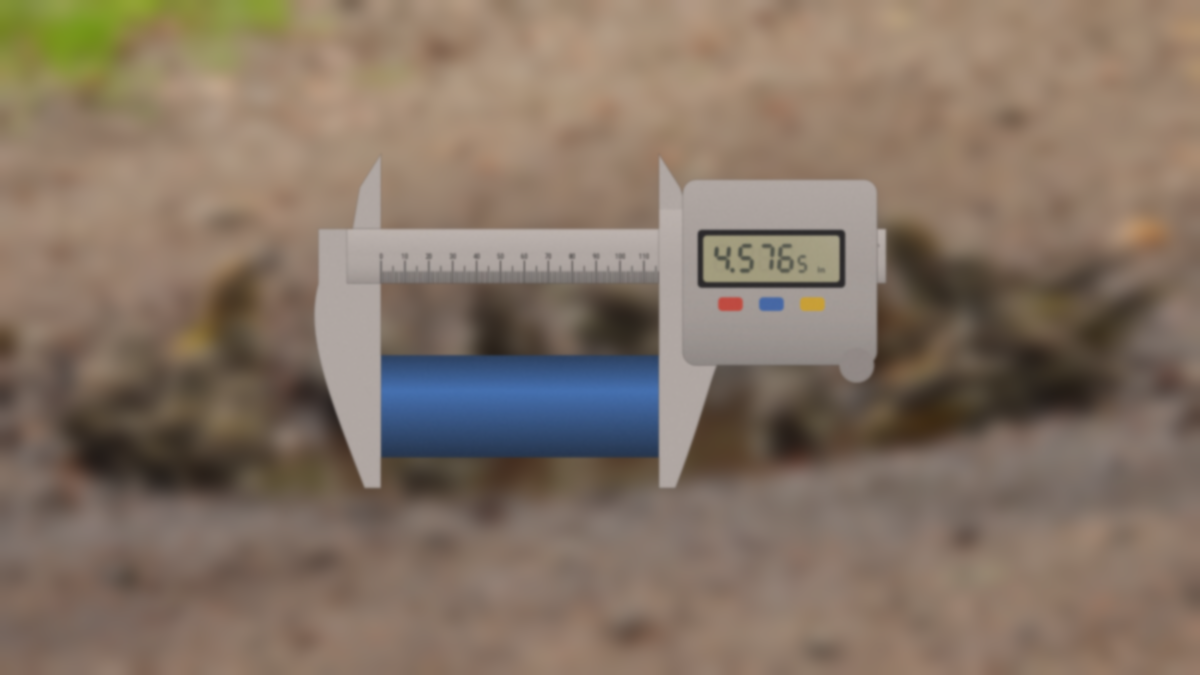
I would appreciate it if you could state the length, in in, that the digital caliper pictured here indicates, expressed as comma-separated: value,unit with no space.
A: 4.5765,in
